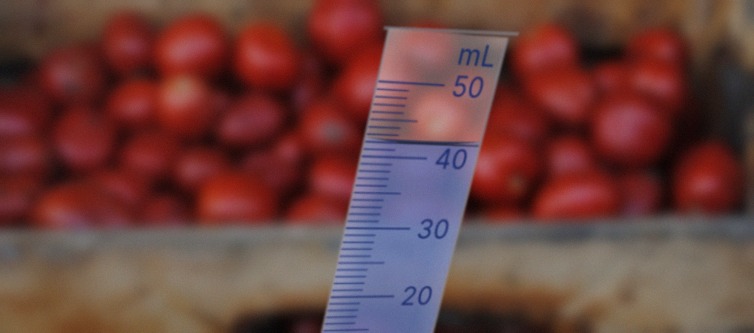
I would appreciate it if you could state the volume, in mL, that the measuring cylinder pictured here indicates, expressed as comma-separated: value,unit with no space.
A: 42,mL
